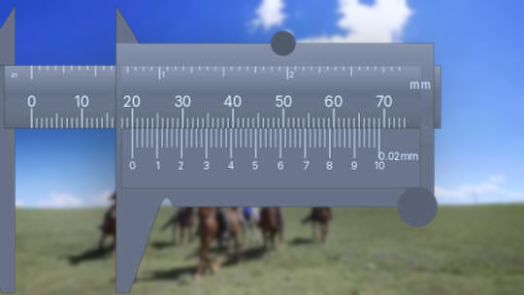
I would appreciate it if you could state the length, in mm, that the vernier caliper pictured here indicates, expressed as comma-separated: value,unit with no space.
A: 20.0,mm
